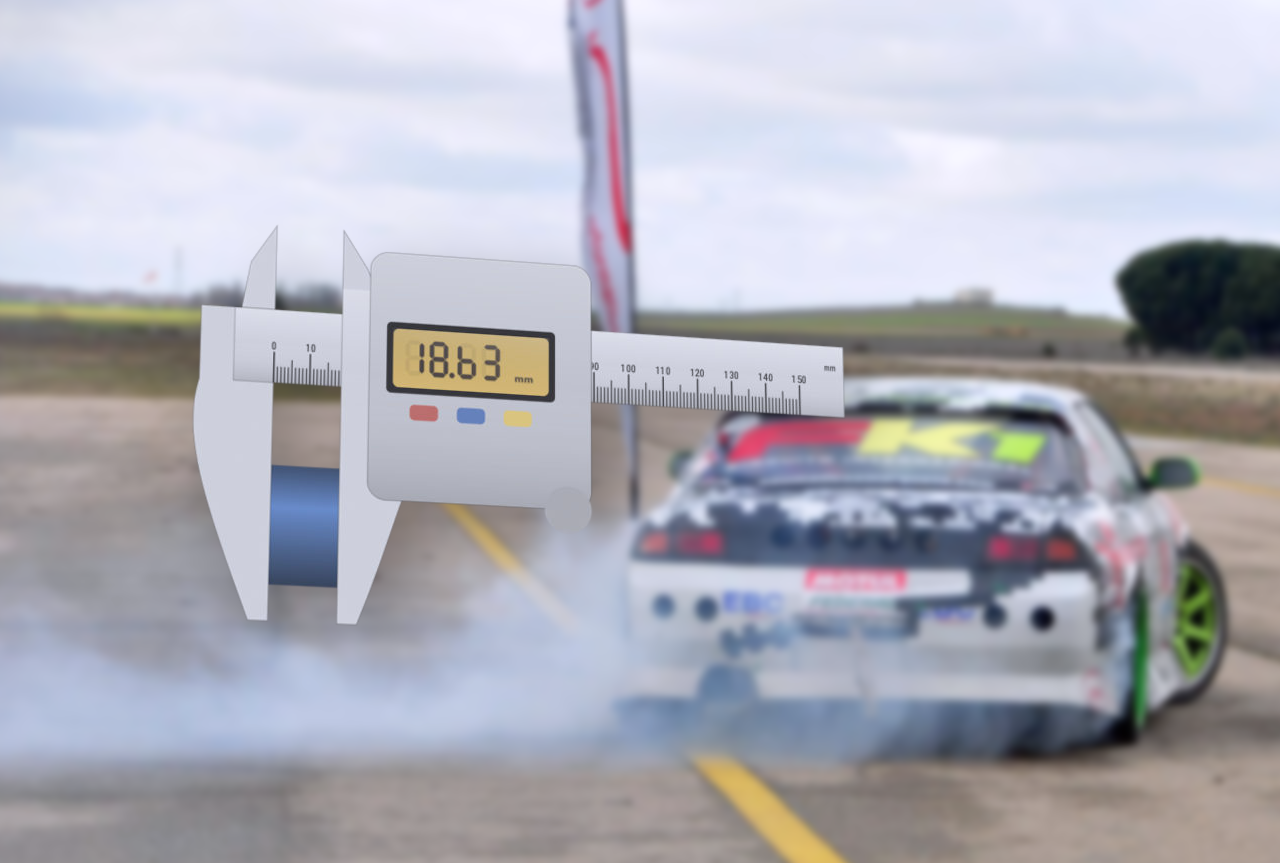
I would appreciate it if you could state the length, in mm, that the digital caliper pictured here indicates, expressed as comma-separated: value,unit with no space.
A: 18.63,mm
